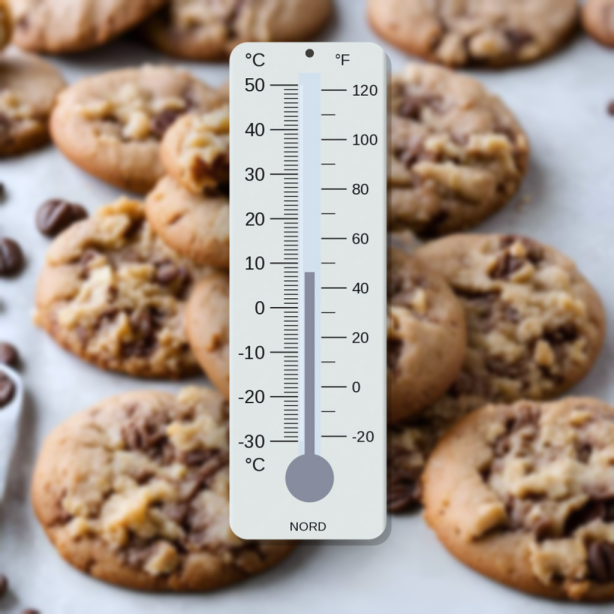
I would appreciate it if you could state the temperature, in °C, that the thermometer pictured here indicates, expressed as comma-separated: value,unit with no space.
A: 8,°C
